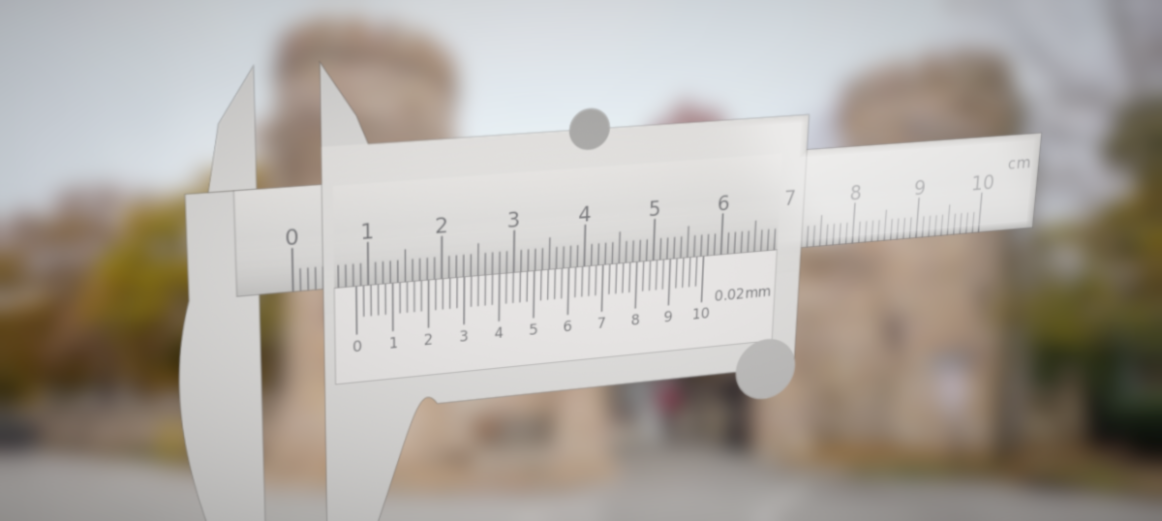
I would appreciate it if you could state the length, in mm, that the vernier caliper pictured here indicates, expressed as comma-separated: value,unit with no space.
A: 8.4,mm
